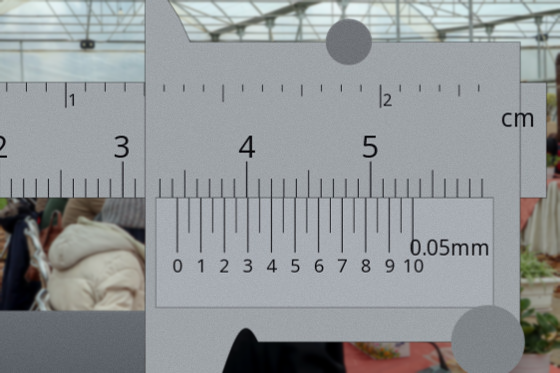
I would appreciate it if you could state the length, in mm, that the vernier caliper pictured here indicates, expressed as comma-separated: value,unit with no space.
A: 34.4,mm
